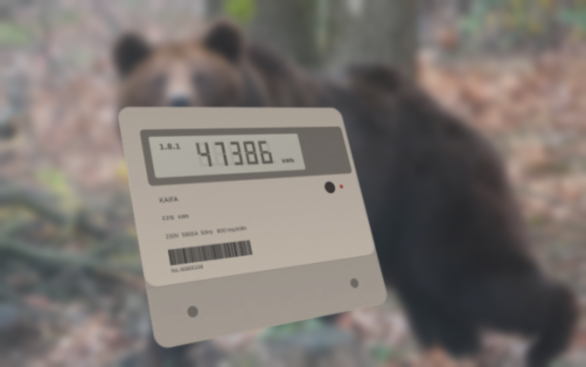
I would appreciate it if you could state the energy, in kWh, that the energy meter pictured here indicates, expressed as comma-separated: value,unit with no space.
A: 47386,kWh
